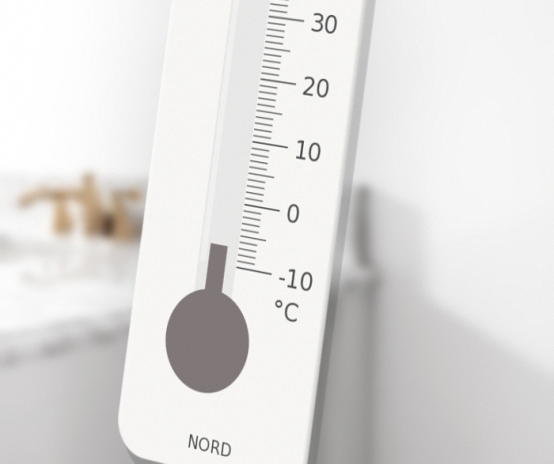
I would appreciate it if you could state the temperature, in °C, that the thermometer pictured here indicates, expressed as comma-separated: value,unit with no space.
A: -7,°C
